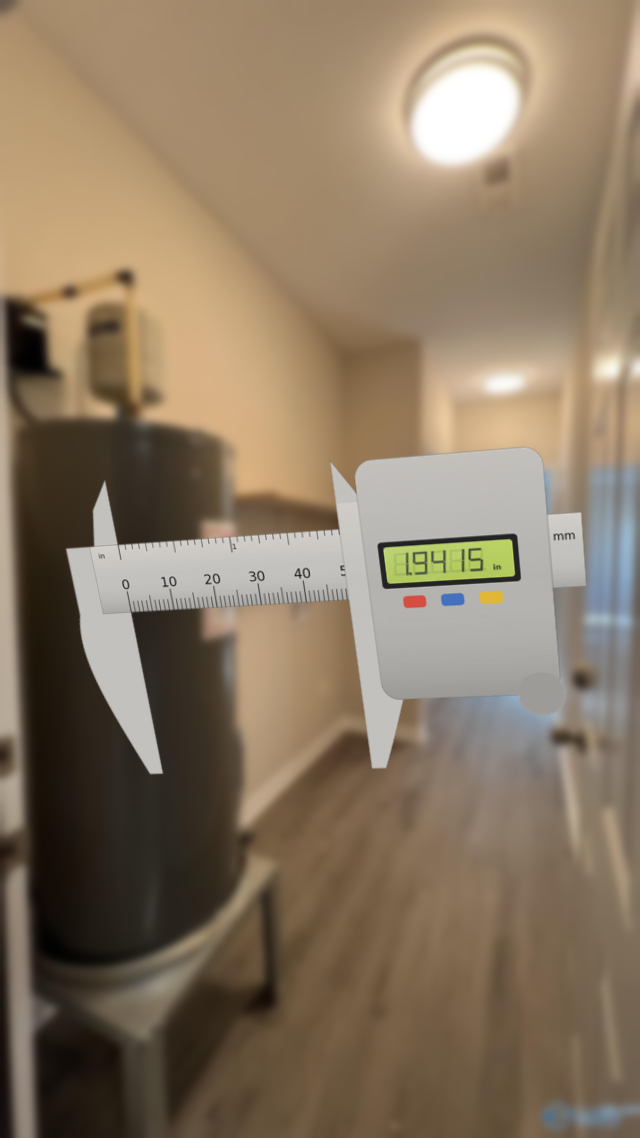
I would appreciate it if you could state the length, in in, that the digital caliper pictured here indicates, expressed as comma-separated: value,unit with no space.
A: 1.9415,in
